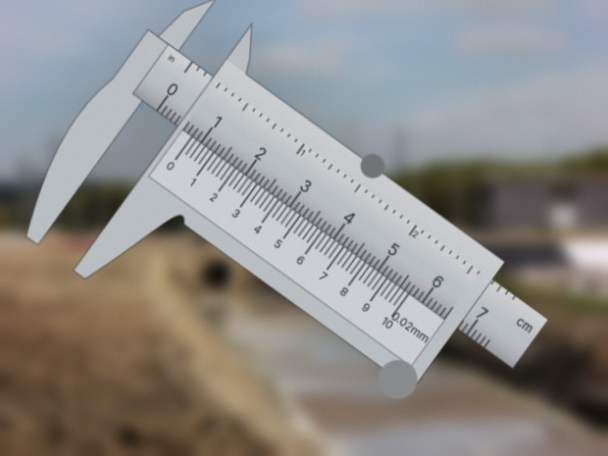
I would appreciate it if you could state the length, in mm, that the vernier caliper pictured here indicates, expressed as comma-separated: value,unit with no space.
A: 8.0,mm
